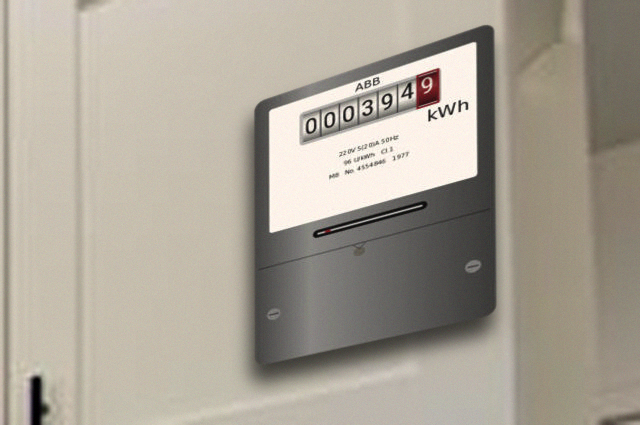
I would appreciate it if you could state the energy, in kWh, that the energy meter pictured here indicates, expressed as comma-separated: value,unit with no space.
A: 394.9,kWh
